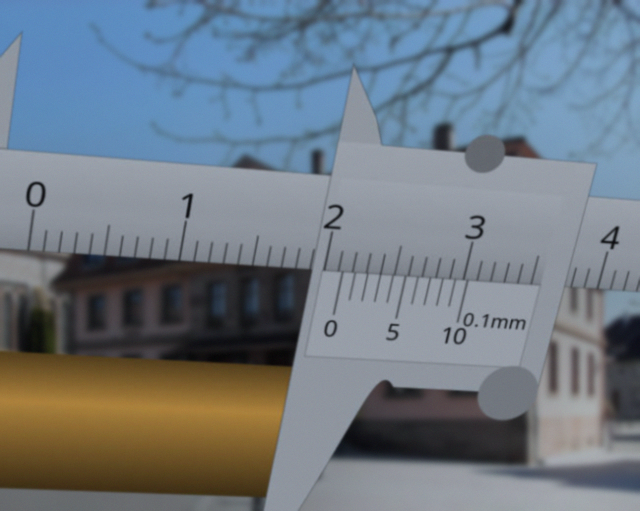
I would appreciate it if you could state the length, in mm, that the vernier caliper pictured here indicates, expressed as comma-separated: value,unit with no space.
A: 21.3,mm
